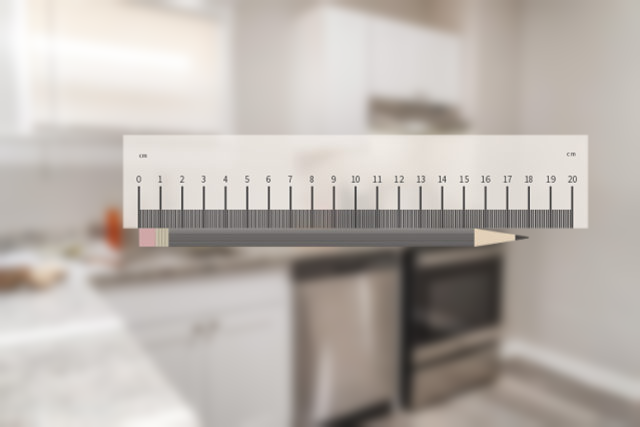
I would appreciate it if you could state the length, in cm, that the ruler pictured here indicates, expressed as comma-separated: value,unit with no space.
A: 18,cm
